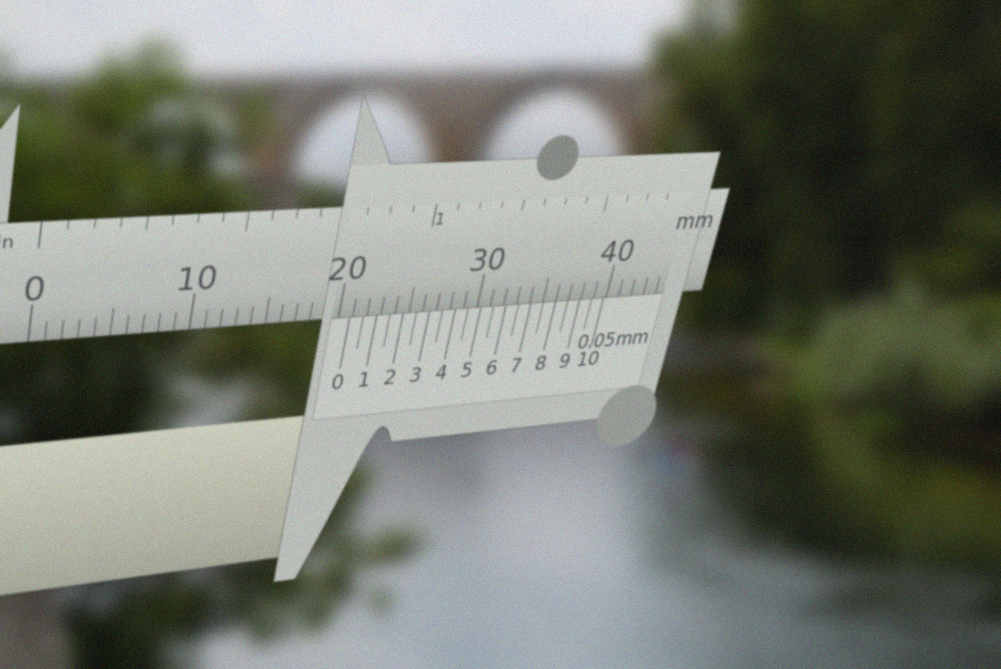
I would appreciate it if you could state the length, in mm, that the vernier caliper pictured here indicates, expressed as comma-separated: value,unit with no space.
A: 20.8,mm
